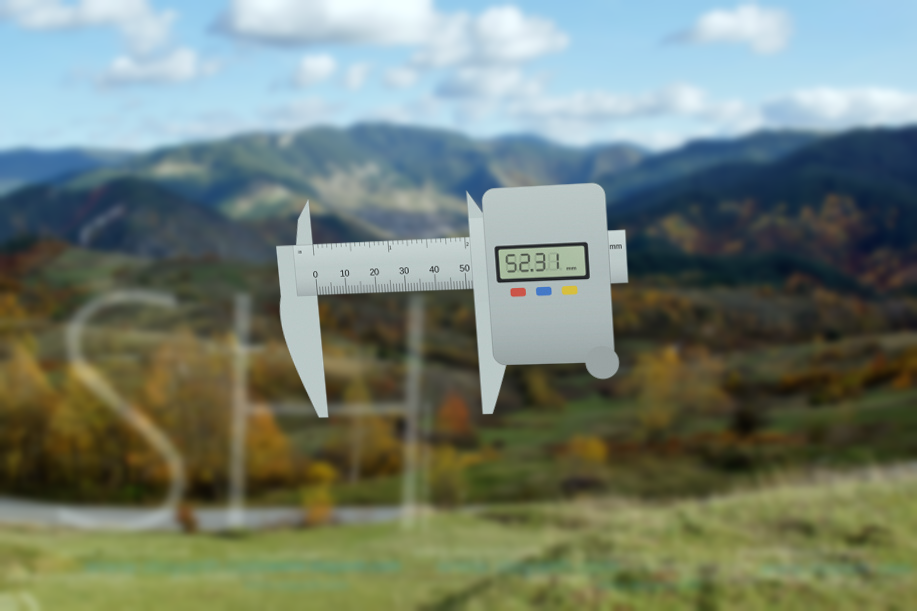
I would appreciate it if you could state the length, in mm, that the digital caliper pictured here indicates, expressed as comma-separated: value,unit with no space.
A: 52.31,mm
